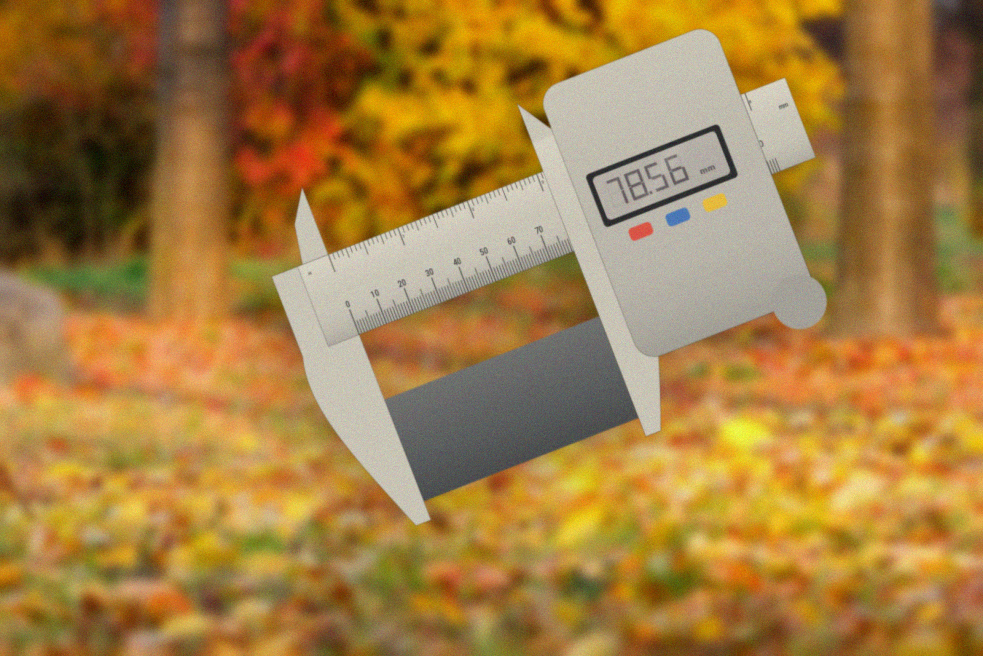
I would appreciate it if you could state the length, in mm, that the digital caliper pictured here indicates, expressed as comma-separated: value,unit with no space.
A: 78.56,mm
